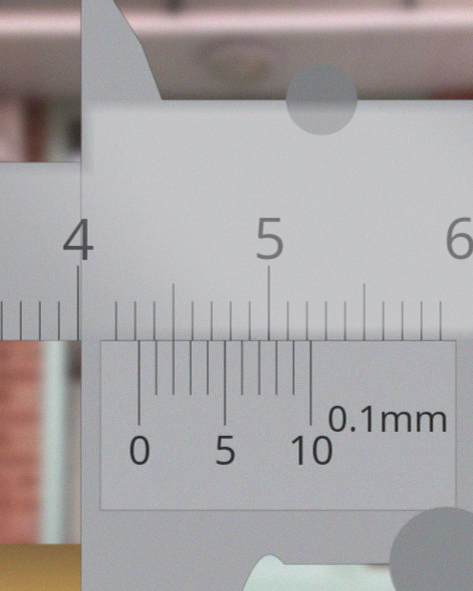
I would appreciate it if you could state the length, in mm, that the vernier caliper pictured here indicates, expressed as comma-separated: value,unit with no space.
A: 43.2,mm
